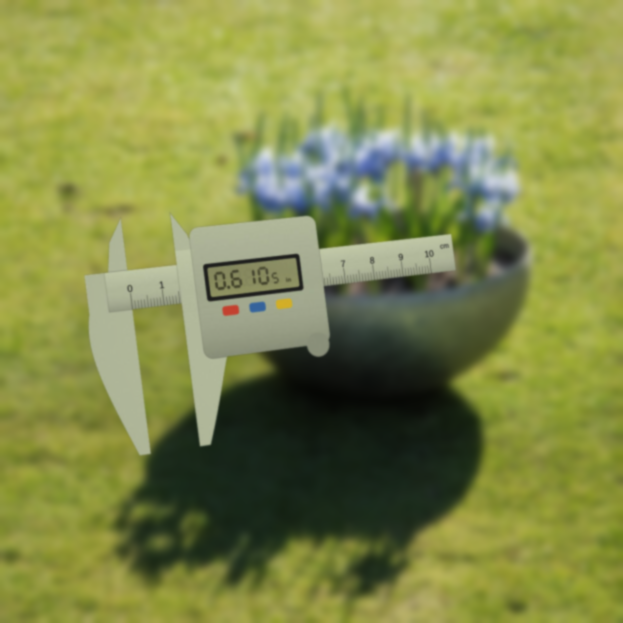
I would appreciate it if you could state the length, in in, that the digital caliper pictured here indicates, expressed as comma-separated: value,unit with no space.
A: 0.6105,in
